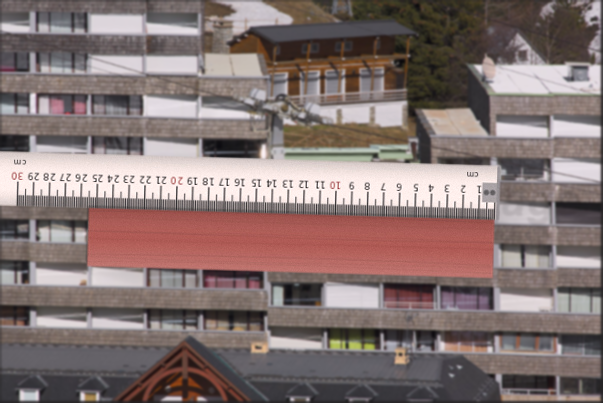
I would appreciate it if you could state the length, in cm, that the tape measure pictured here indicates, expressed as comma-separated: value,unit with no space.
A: 25.5,cm
